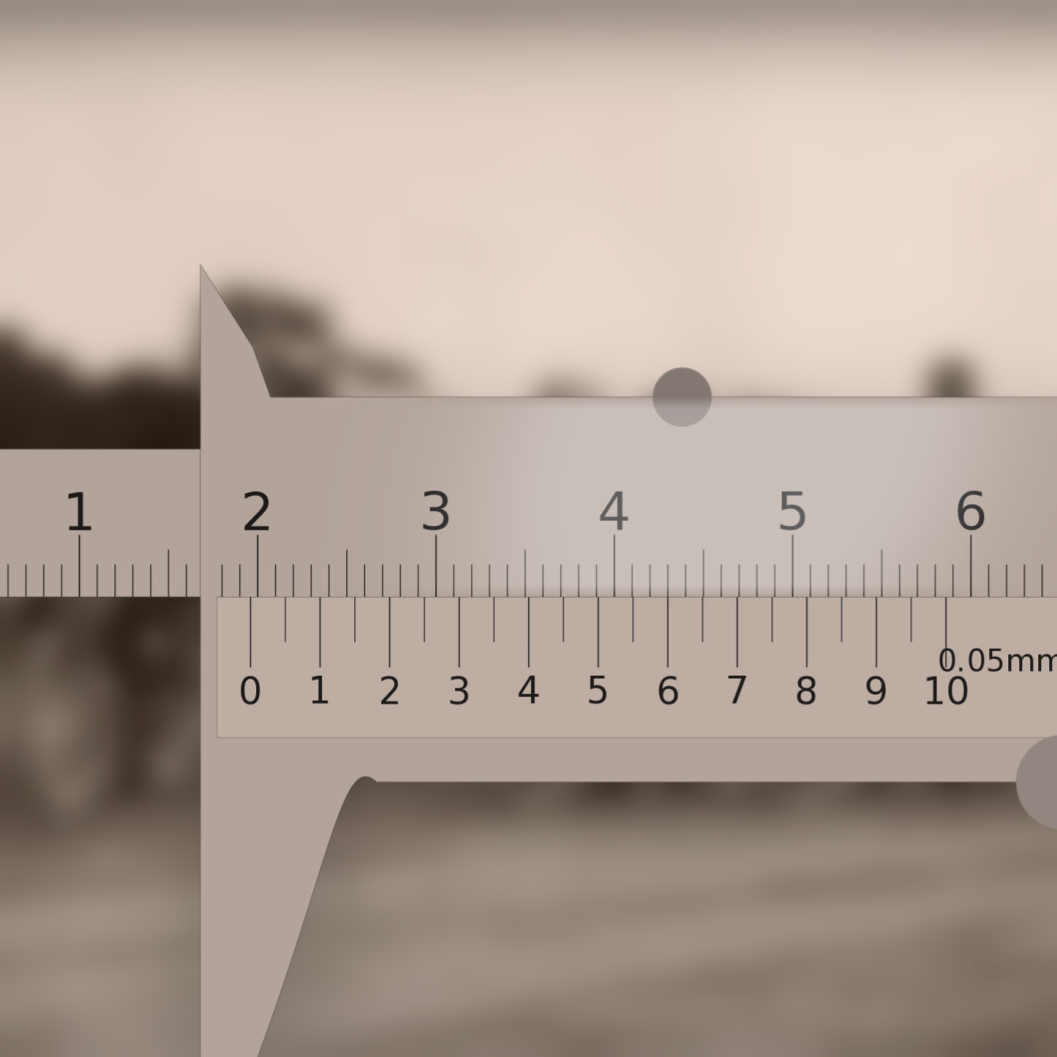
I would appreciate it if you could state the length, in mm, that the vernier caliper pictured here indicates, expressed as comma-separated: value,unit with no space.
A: 19.6,mm
